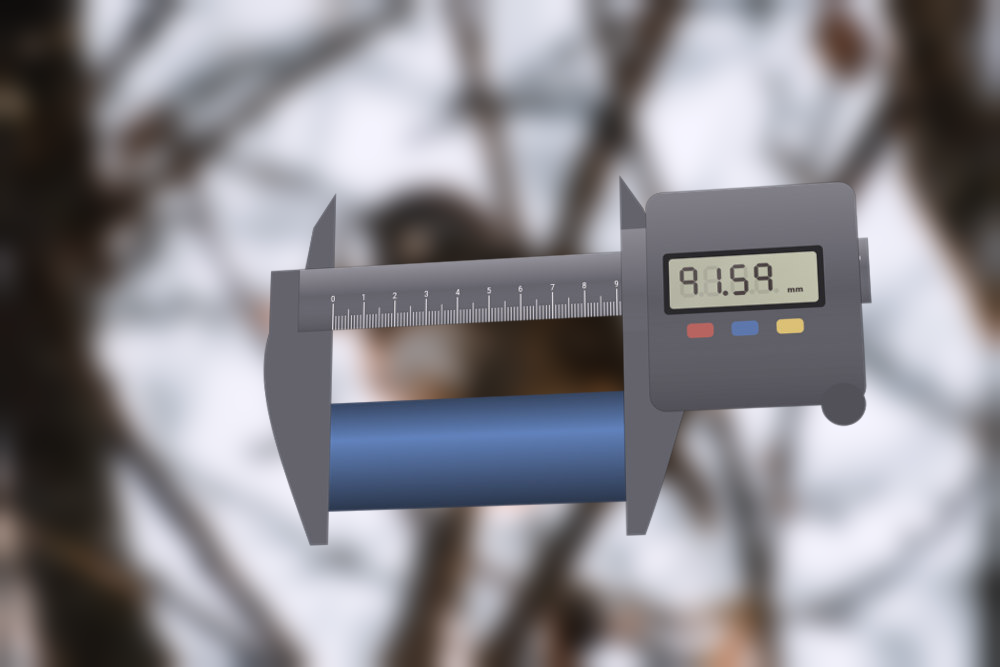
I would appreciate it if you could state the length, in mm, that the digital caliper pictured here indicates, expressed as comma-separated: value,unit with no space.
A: 91.59,mm
